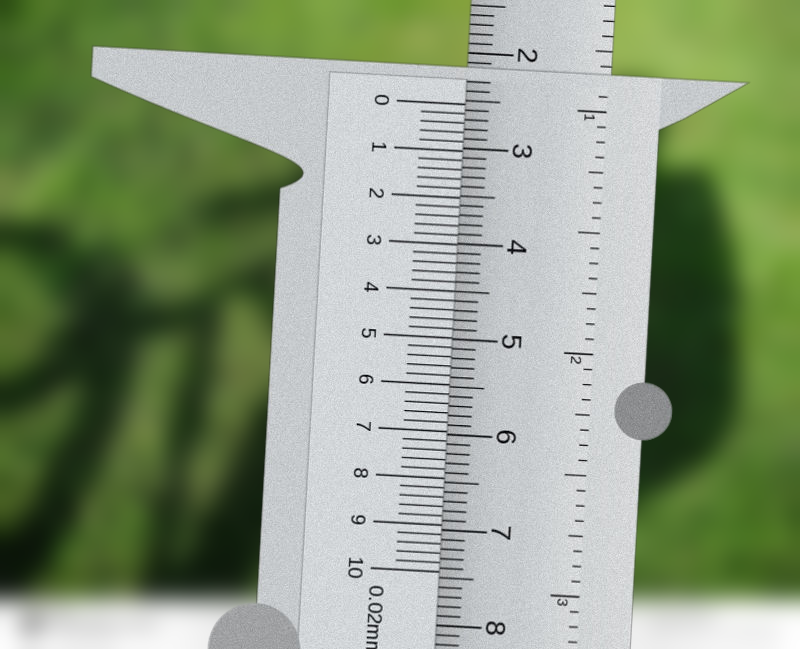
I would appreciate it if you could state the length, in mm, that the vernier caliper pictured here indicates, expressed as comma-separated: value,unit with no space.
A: 25.4,mm
